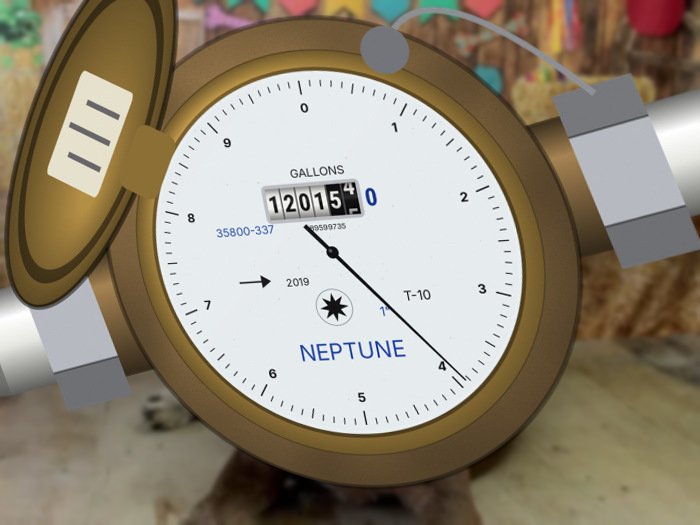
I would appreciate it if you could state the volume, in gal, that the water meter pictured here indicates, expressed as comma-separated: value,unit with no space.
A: 1201543.9,gal
